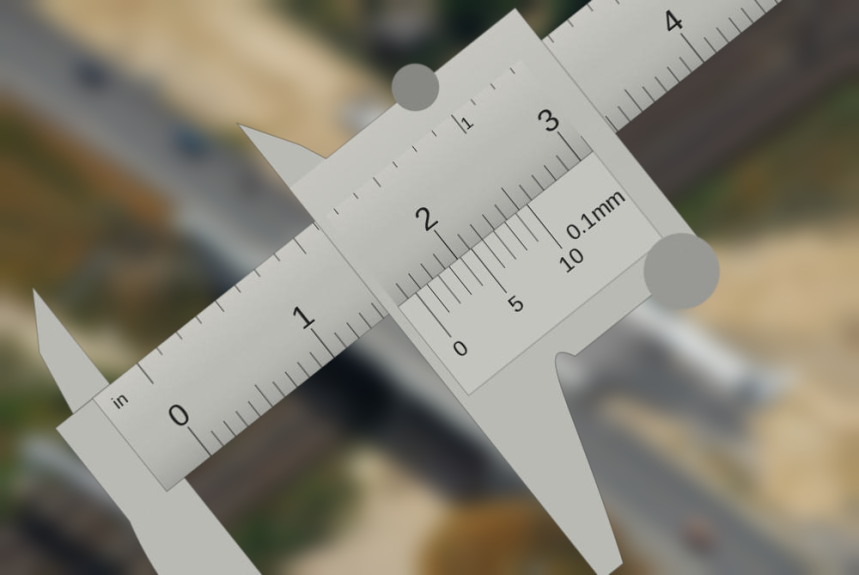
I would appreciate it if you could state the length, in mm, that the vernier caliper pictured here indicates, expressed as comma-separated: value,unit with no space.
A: 16.6,mm
